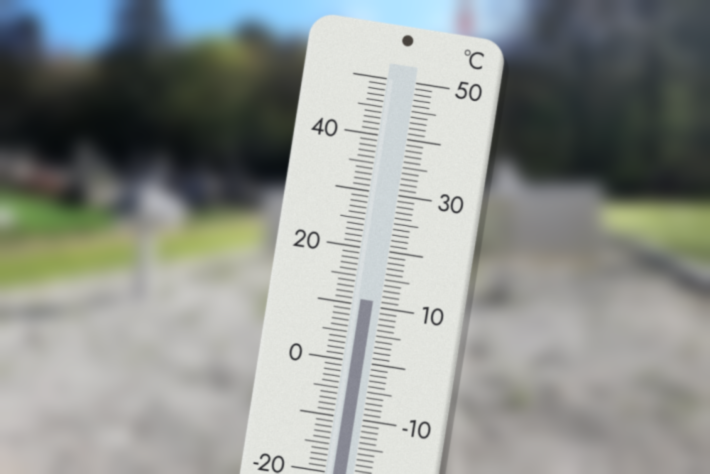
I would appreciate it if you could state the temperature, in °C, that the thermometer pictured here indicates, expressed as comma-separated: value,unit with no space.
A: 11,°C
